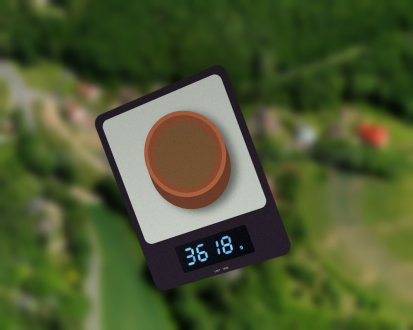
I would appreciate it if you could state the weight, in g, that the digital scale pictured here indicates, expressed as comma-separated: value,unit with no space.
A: 3618,g
